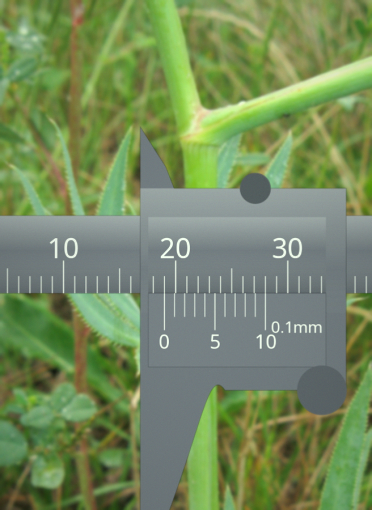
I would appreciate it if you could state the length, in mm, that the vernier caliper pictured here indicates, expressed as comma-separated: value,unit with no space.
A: 19.0,mm
